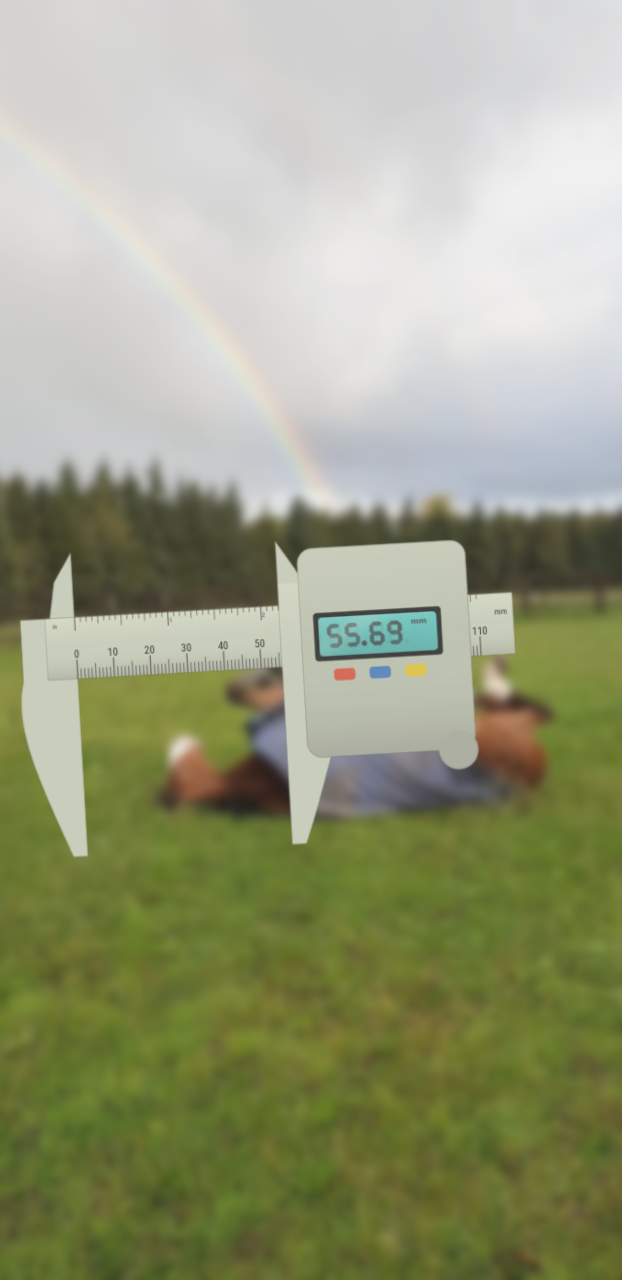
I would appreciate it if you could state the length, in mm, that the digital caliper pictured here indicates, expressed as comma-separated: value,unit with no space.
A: 55.69,mm
